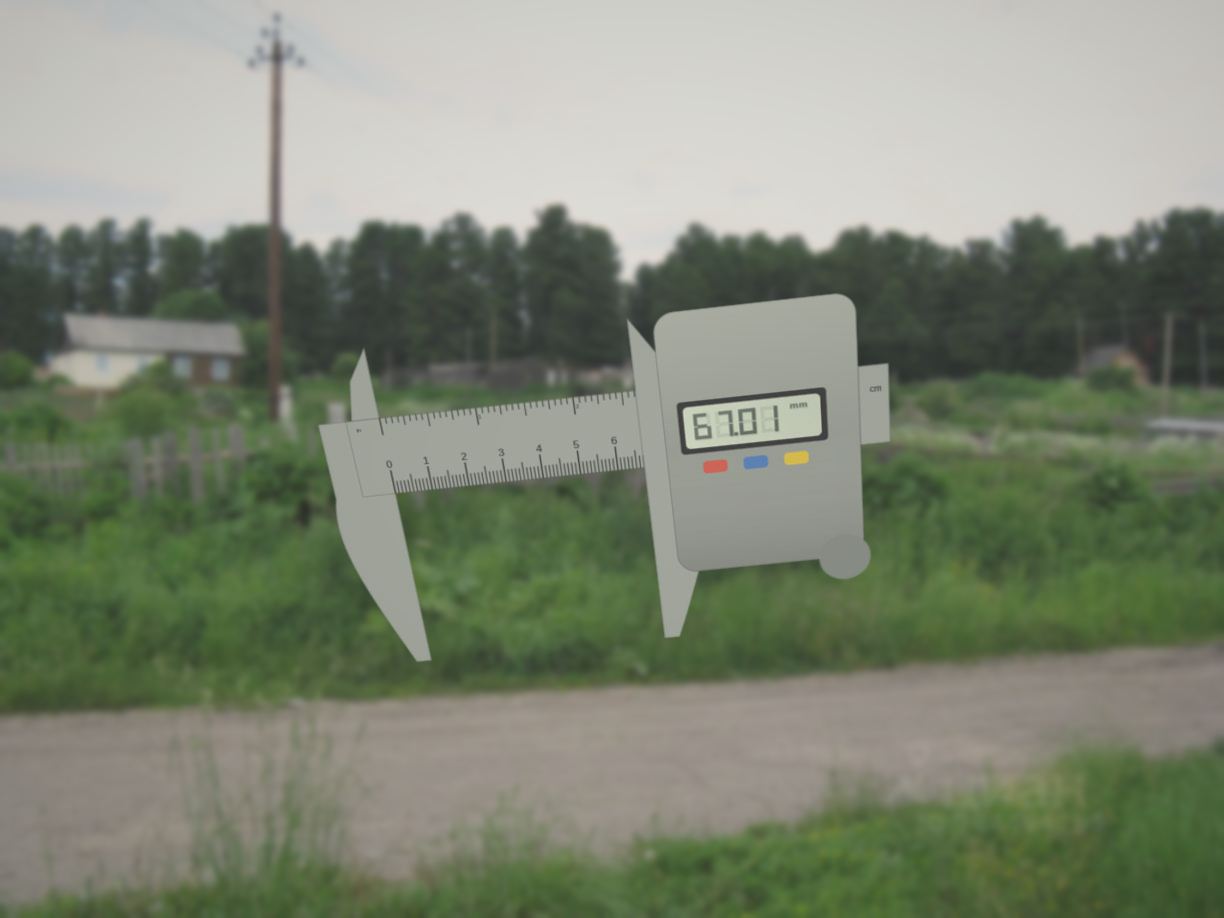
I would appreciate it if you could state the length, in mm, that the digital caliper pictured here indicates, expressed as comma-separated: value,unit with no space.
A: 67.01,mm
